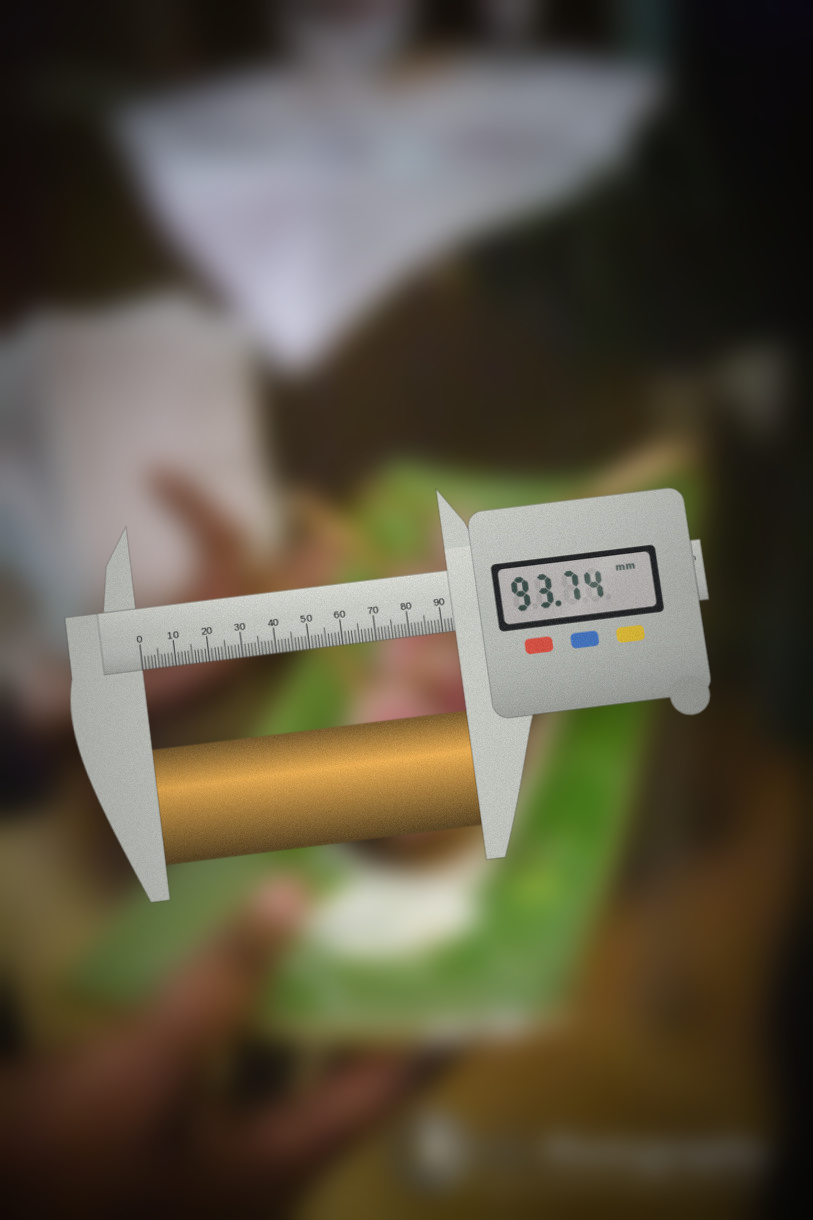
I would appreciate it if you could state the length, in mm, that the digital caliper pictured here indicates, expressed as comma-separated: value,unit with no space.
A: 93.74,mm
